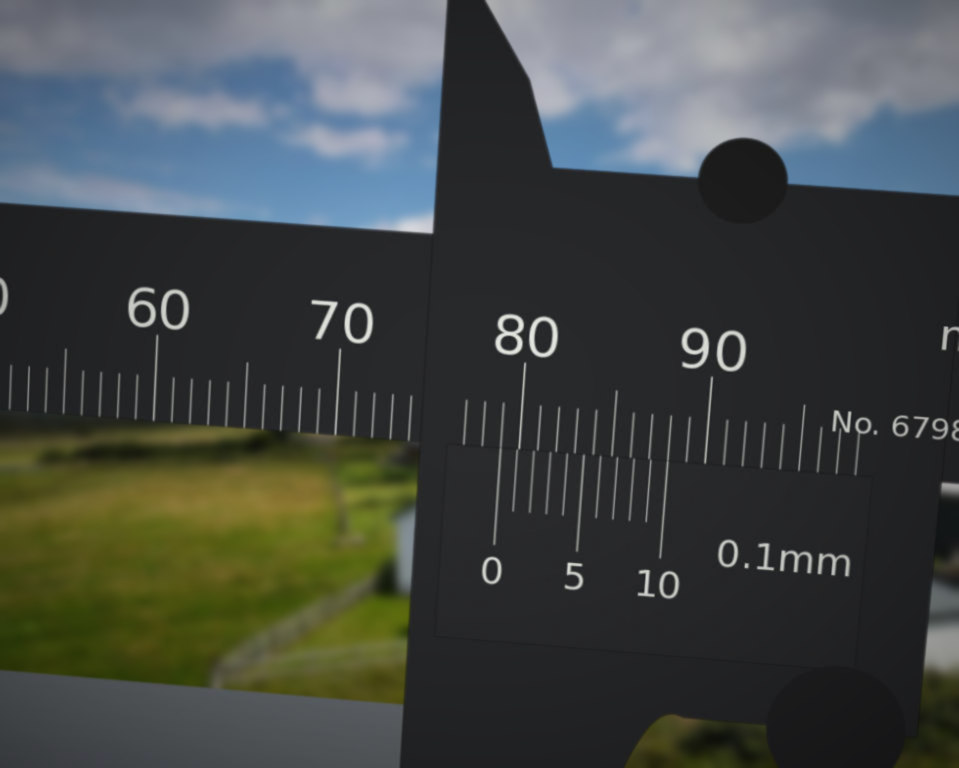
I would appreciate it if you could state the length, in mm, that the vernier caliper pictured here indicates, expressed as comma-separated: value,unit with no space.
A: 79.0,mm
